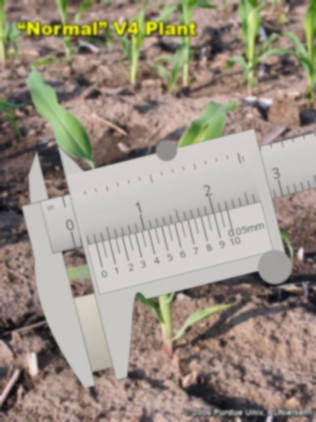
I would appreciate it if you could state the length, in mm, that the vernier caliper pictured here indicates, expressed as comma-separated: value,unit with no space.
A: 3.0,mm
